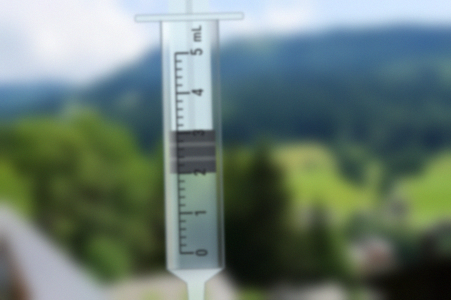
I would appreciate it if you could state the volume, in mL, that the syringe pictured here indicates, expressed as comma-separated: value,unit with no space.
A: 2,mL
